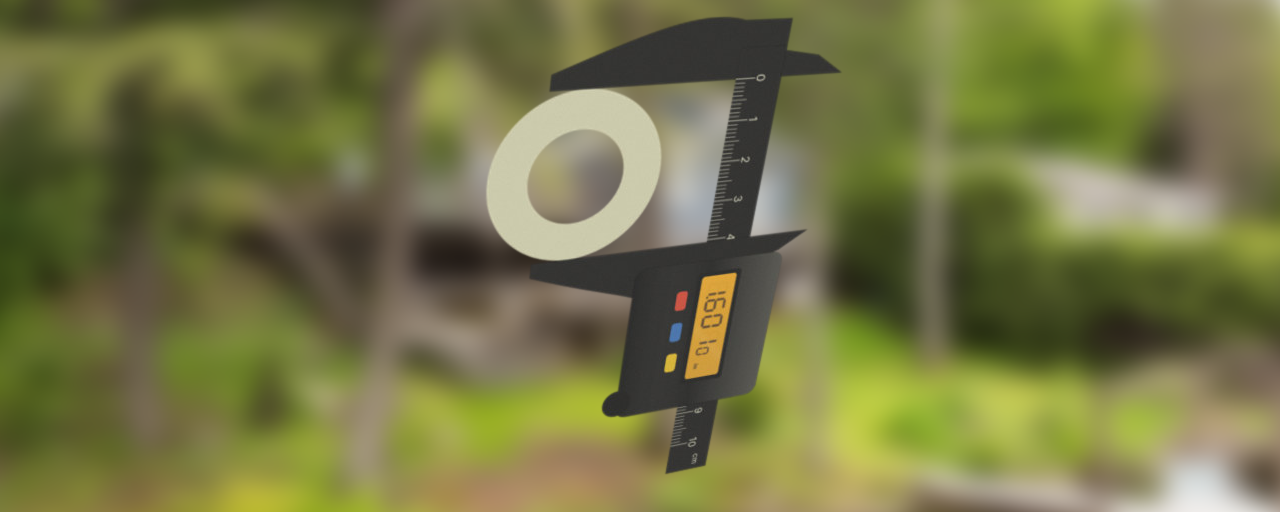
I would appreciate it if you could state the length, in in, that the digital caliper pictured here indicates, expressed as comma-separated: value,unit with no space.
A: 1.6010,in
